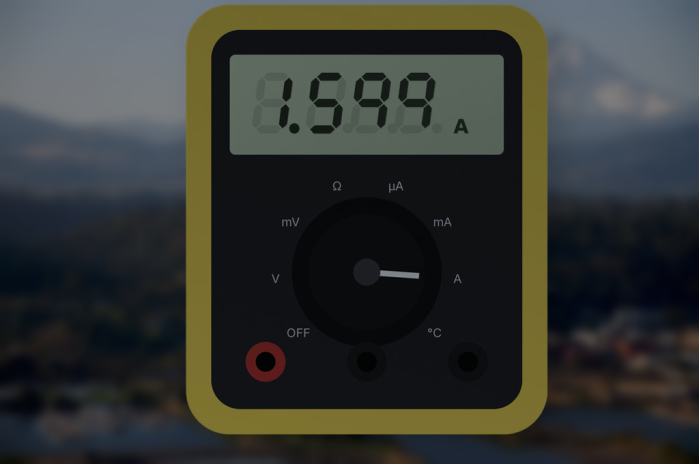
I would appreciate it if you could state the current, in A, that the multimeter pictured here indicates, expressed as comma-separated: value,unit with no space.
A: 1.599,A
